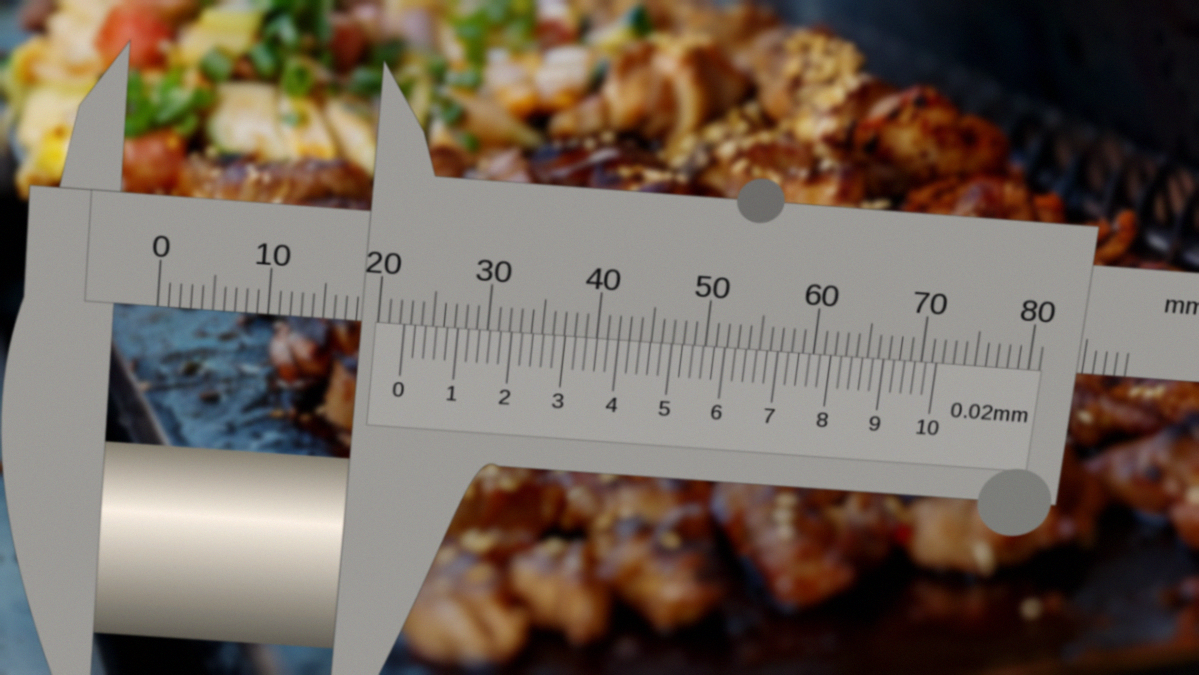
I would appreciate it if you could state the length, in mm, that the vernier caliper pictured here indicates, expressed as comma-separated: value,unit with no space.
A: 22.4,mm
